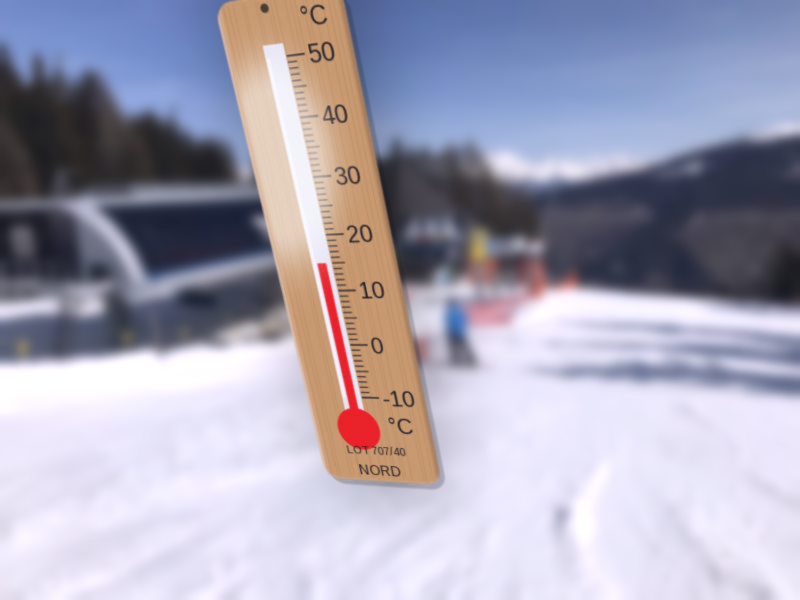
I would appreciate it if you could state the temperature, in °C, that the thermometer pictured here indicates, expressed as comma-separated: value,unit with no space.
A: 15,°C
